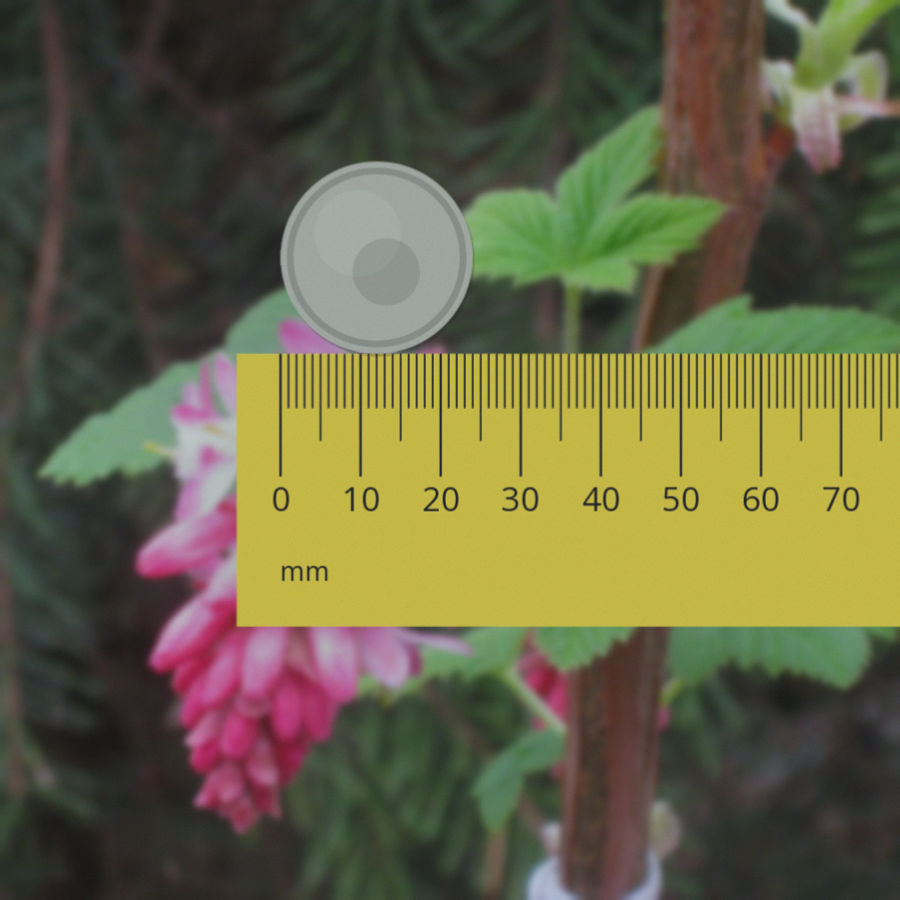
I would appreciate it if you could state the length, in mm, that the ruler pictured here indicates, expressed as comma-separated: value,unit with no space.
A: 24,mm
